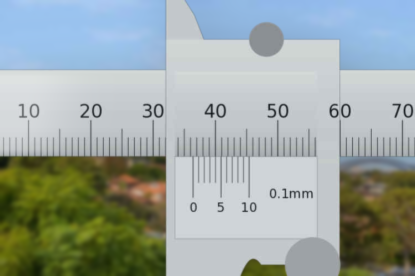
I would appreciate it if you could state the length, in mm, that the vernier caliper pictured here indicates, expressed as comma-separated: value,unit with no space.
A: 36.4,mm
